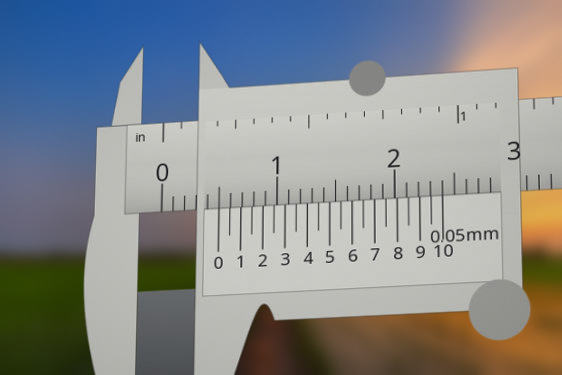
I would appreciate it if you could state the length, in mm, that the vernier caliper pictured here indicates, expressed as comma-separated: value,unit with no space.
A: 5.0,mm
